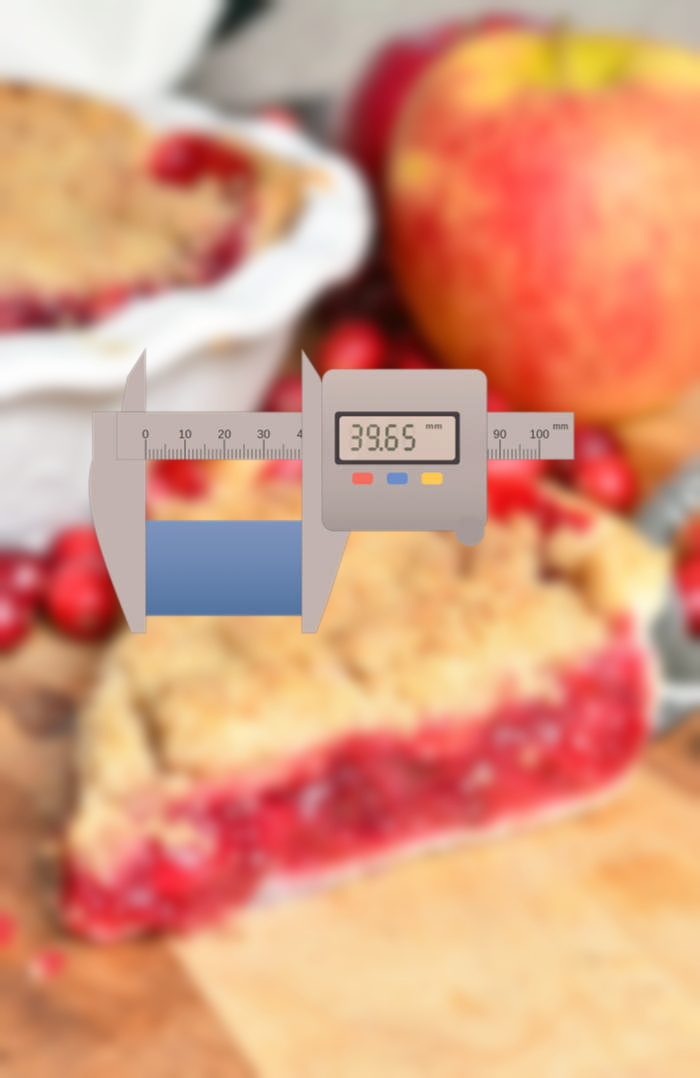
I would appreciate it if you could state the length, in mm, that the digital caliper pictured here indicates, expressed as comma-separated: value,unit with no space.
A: 39.65,mm
